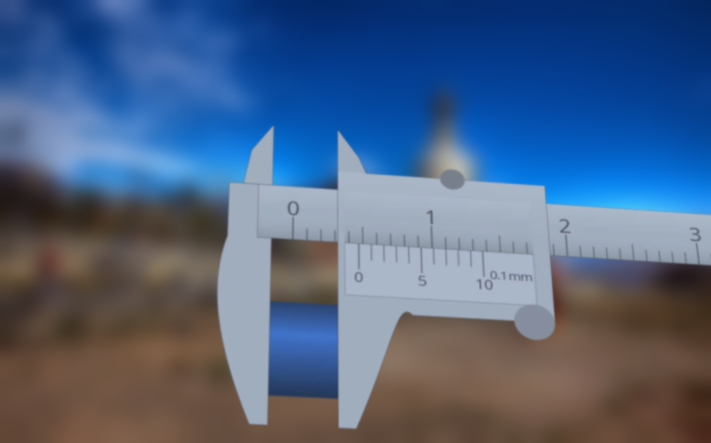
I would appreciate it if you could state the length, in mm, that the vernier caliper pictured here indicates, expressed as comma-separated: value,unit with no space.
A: 4.7,mm
